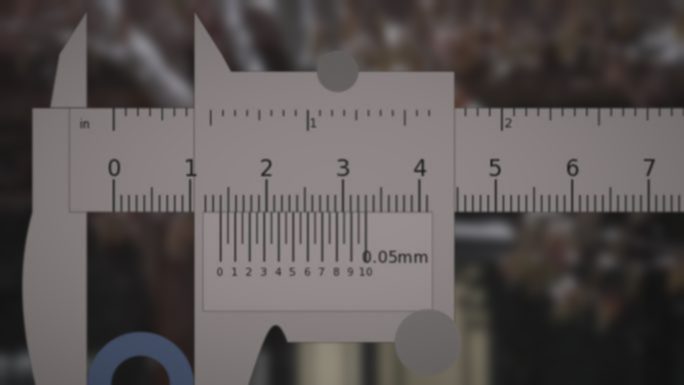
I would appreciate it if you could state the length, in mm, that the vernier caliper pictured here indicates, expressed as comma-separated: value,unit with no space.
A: 14.0,mm
